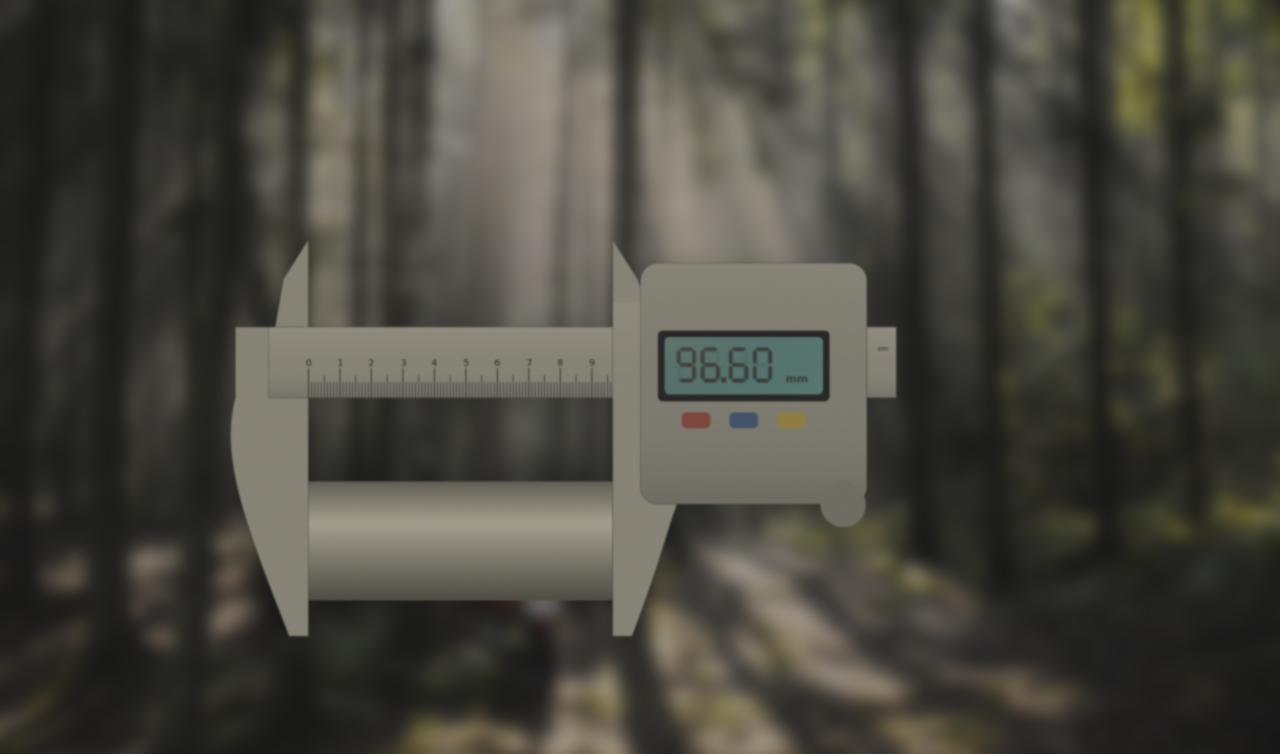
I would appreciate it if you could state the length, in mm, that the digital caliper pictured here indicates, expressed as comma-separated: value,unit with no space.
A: 96.60,mm
